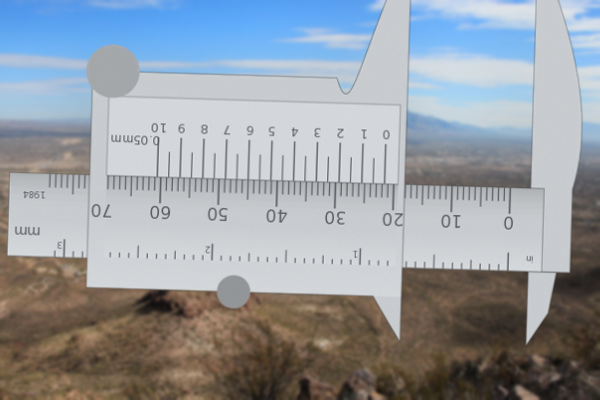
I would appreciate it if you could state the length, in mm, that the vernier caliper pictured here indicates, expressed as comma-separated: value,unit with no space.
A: 21.6,mm
